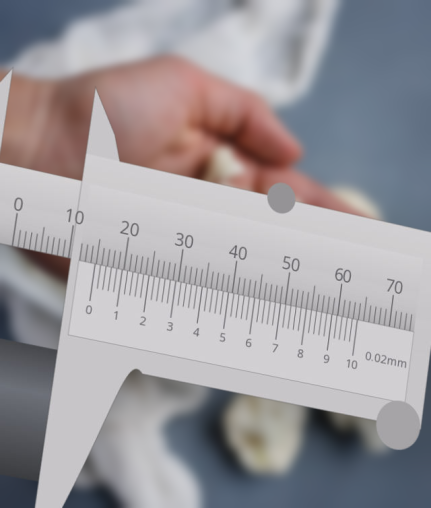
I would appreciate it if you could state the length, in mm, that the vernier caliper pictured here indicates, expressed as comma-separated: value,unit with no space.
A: 14.8,mm
